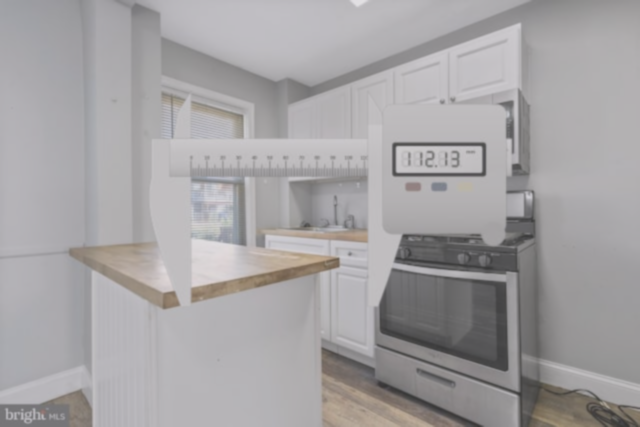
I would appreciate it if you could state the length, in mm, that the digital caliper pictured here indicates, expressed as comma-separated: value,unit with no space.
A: 112.13,mm
